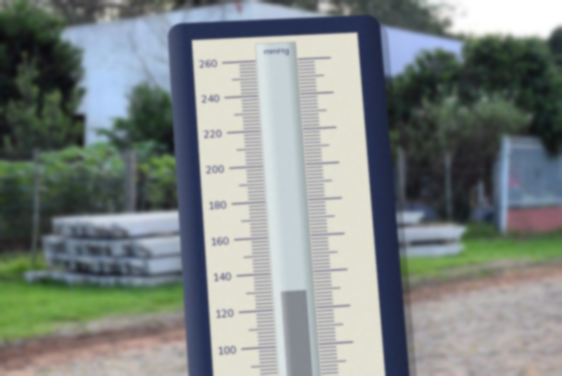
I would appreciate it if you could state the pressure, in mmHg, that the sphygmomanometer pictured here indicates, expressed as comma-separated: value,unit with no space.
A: 130,mmHg
